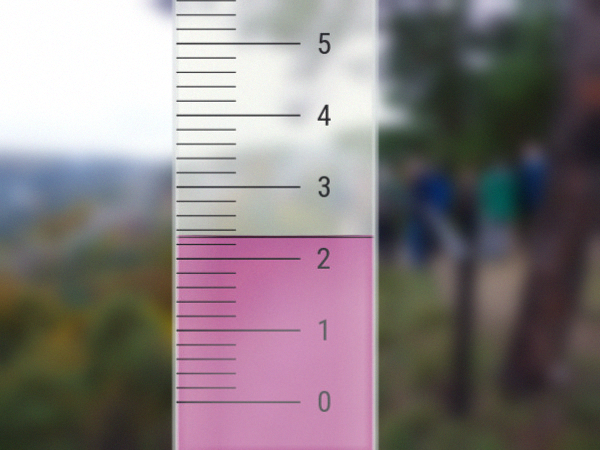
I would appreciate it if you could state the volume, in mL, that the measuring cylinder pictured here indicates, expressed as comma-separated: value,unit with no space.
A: 2.3,mL
